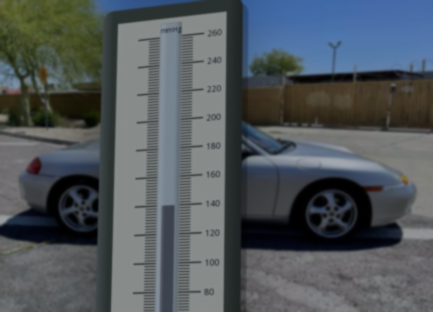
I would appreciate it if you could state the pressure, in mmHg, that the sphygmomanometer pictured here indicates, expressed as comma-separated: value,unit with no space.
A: 140,mmHg
